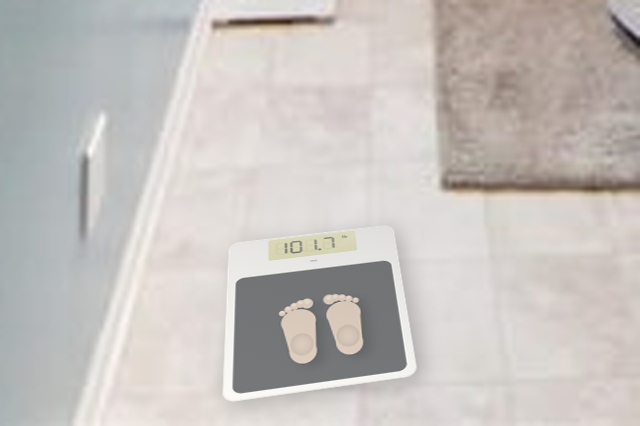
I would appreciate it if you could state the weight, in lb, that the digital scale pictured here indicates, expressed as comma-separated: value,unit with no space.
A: 101.7,lb
